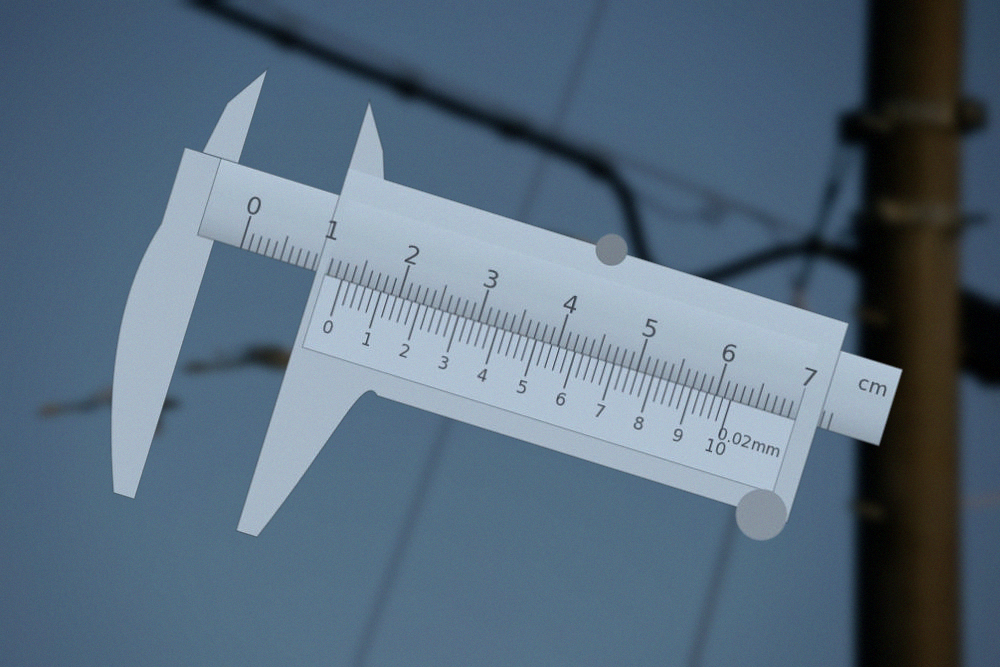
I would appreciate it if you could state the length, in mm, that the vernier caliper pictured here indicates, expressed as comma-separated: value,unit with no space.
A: 12.8,mm
